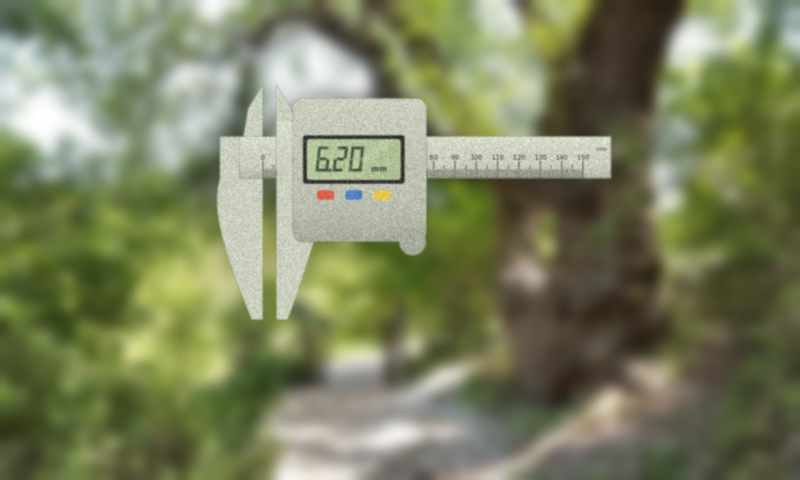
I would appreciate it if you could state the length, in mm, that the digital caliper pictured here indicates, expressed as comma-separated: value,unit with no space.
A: 6.20,mm
